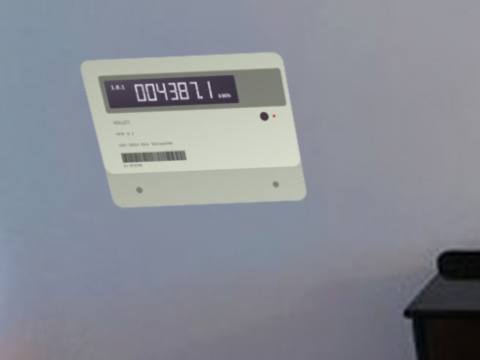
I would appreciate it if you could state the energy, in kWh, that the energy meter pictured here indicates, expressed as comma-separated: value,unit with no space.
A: 4387.1,kWh
